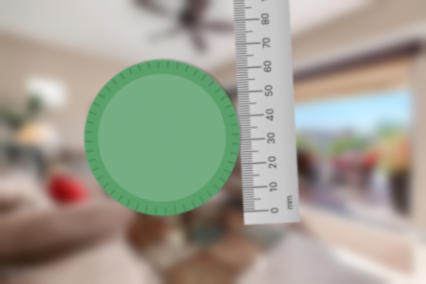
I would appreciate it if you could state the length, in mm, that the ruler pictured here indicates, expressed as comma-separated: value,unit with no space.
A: 65,mm
